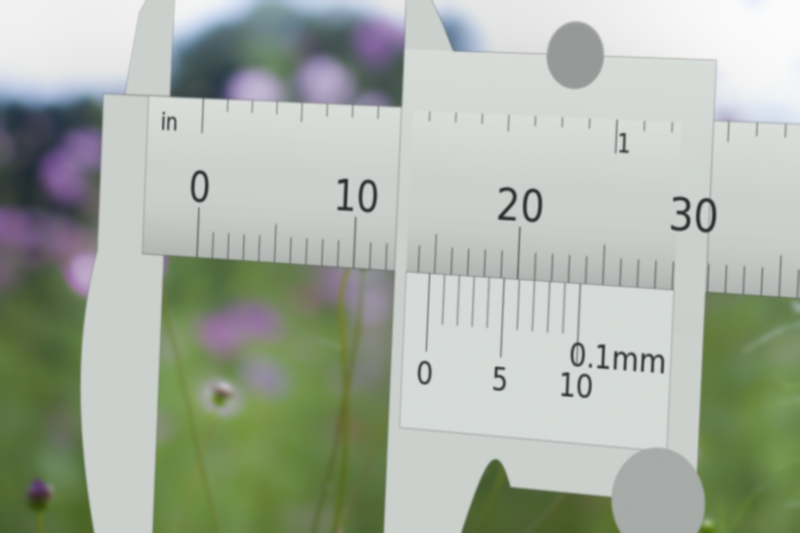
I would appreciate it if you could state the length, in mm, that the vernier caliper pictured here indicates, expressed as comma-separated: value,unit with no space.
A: 14.7,mm
